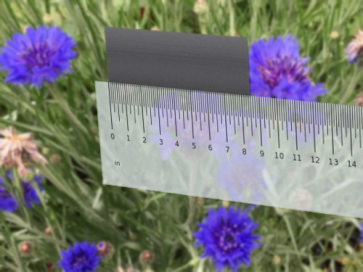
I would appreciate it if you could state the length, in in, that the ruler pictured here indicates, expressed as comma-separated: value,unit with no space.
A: 8.5,in
